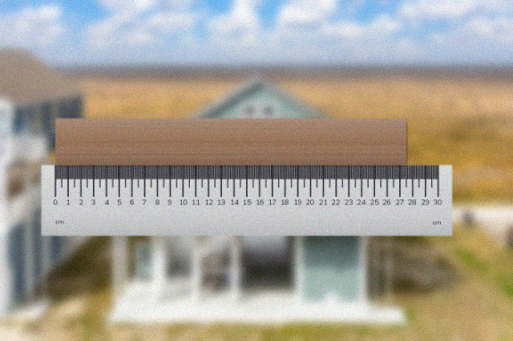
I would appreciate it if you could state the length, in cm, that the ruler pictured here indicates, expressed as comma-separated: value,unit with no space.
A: 27.5,cm
